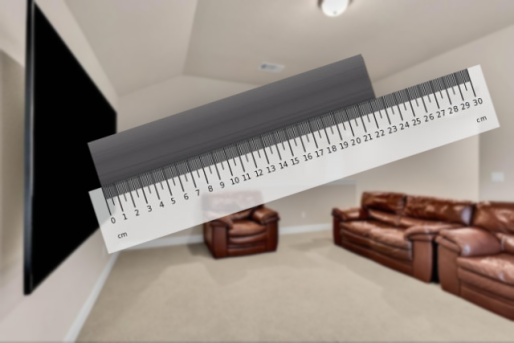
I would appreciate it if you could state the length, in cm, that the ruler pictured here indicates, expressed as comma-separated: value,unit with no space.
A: 22.5,cm
